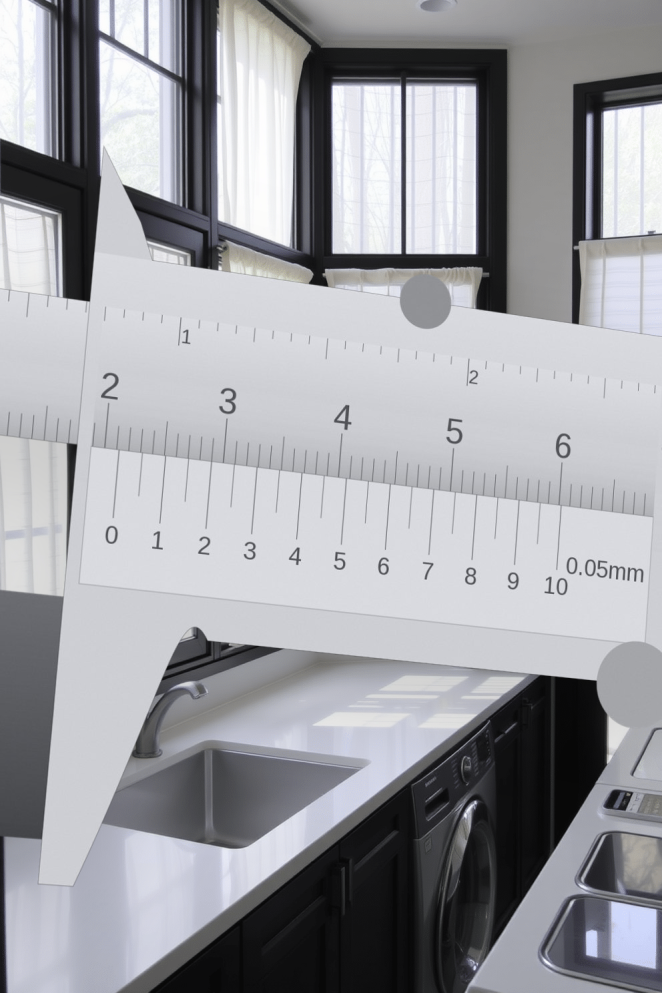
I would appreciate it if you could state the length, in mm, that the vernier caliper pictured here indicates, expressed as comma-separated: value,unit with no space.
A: 21.2,mm
